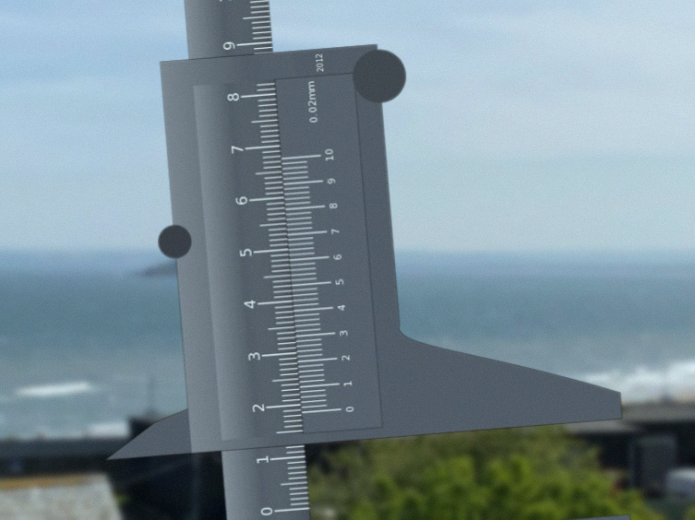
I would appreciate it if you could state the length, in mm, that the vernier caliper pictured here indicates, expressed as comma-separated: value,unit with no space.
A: 18.5,mm
